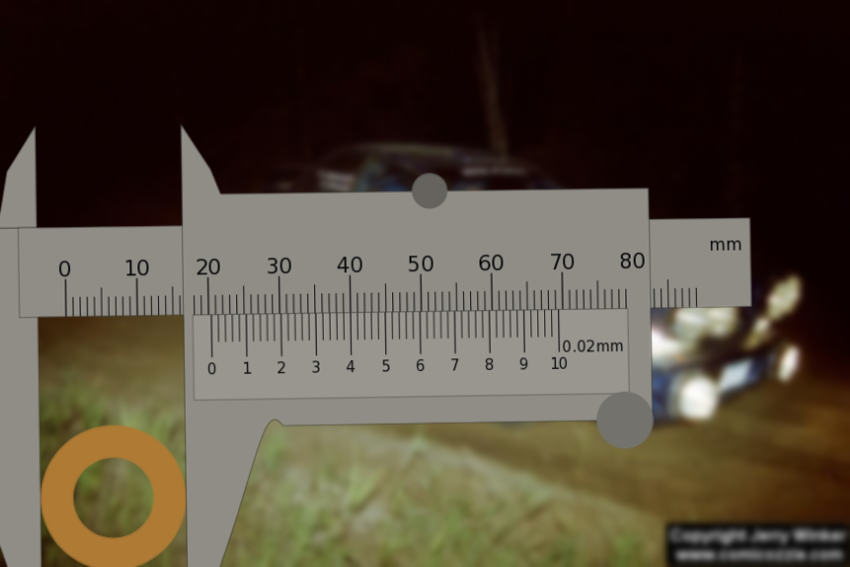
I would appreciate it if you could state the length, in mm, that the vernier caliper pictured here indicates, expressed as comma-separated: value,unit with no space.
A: 20.4,mm
